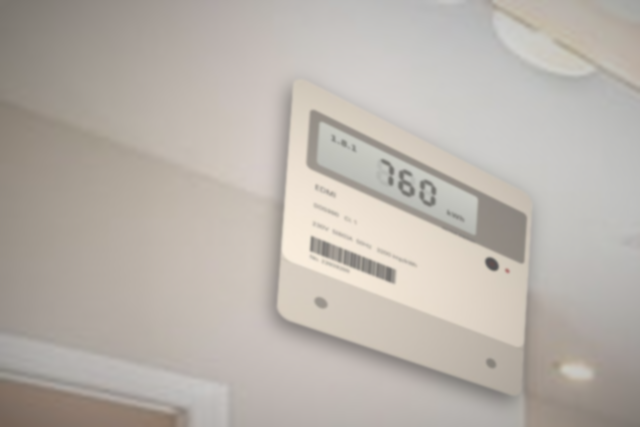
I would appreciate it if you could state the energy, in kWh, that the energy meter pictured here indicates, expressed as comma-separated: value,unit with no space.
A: 760,kWh
